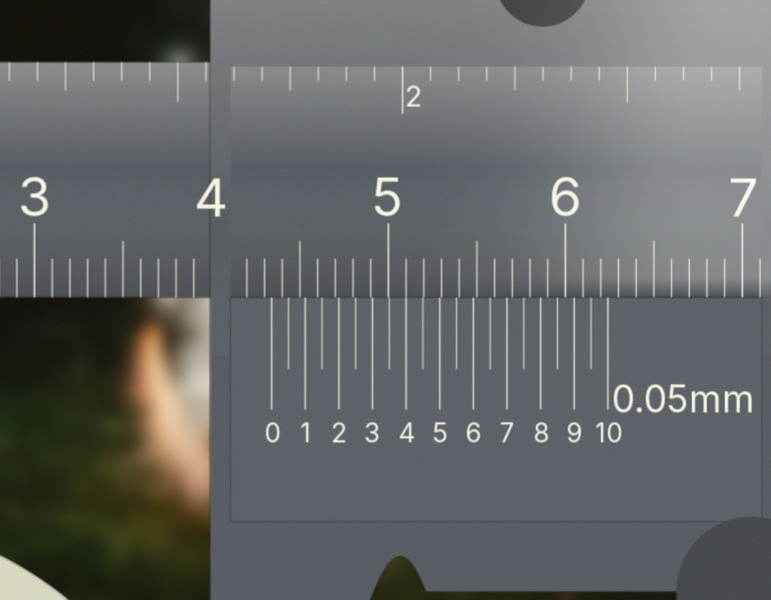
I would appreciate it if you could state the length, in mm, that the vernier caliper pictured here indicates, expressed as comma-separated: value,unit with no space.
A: 43.4,mm
